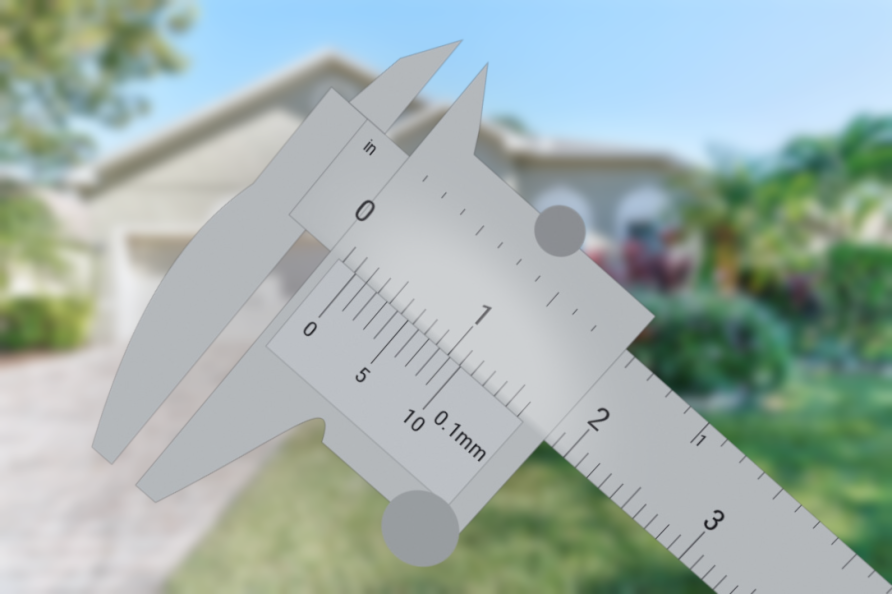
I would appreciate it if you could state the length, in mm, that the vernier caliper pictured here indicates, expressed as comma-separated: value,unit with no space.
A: 2.1,mm
